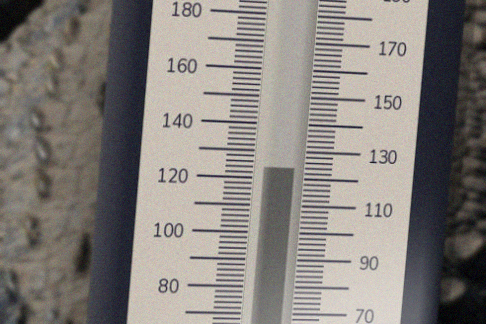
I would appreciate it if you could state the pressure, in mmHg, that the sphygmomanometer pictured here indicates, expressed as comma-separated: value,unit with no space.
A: 124,mmHg
